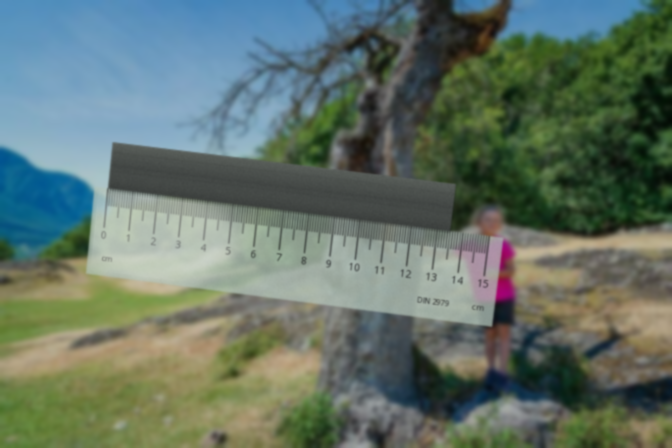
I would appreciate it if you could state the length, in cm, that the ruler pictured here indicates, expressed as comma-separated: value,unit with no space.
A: 13.5,cm
